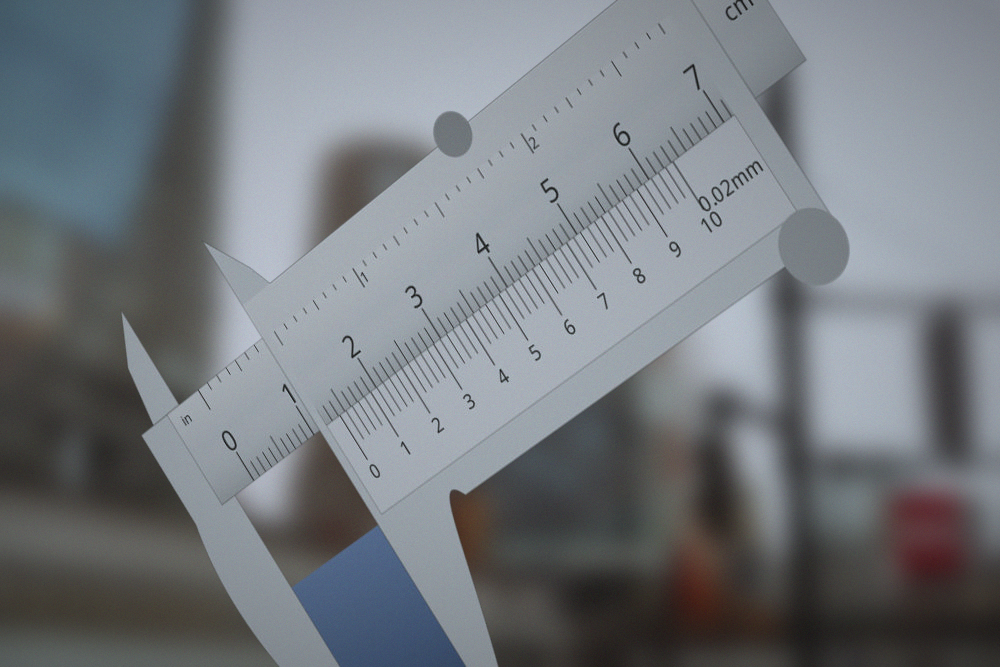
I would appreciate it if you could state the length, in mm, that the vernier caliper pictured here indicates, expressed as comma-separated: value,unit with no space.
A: 14.2,mm
